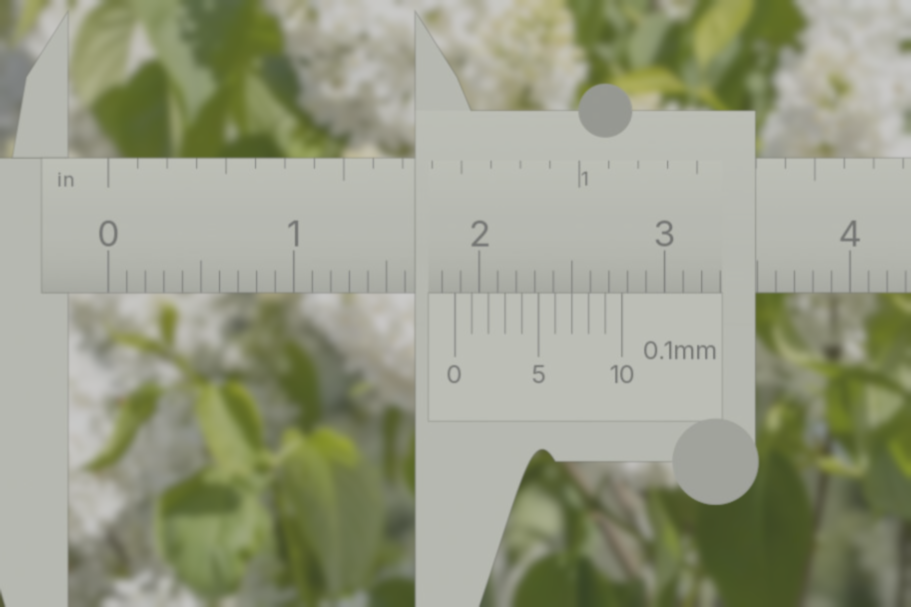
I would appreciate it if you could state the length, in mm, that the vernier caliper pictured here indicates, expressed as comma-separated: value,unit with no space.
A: 18.7,mm
